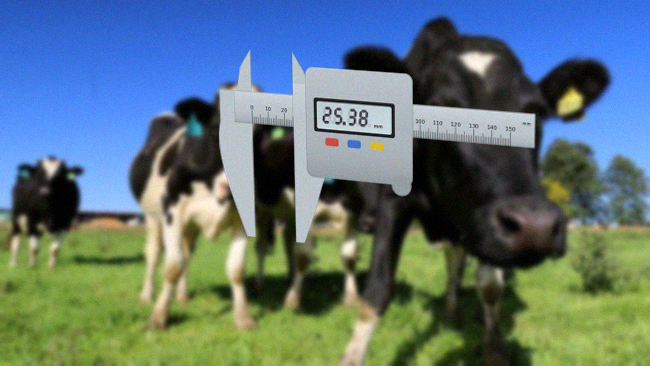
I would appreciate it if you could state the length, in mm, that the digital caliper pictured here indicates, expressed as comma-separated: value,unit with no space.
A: 25.38,mm
